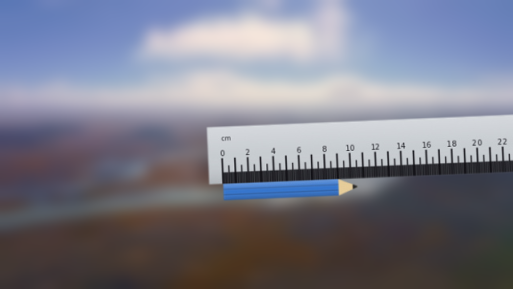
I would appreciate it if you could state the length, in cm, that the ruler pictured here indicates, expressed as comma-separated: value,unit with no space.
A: 10.5,cm
